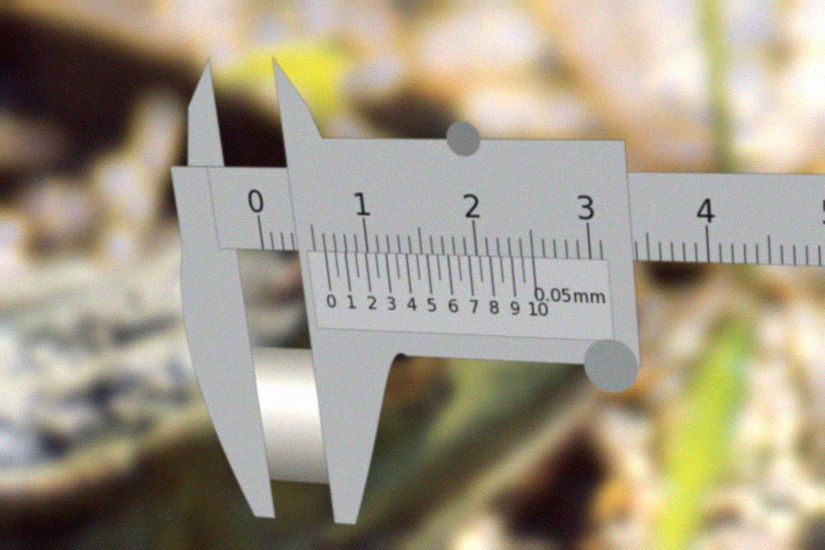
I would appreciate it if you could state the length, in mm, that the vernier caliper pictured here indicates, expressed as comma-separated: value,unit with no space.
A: 6.0,mm
